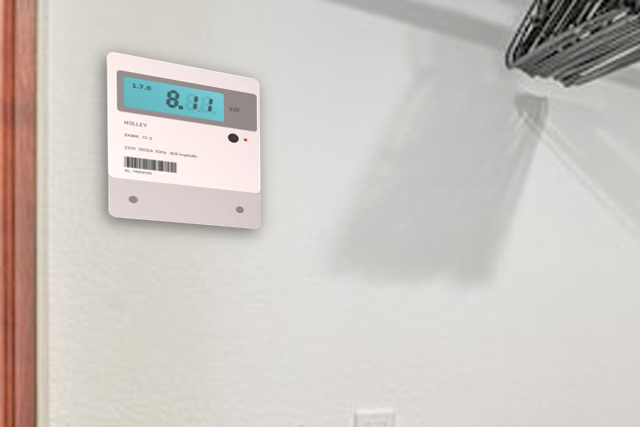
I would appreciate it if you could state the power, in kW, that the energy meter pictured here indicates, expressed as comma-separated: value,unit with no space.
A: 8.11,kW
